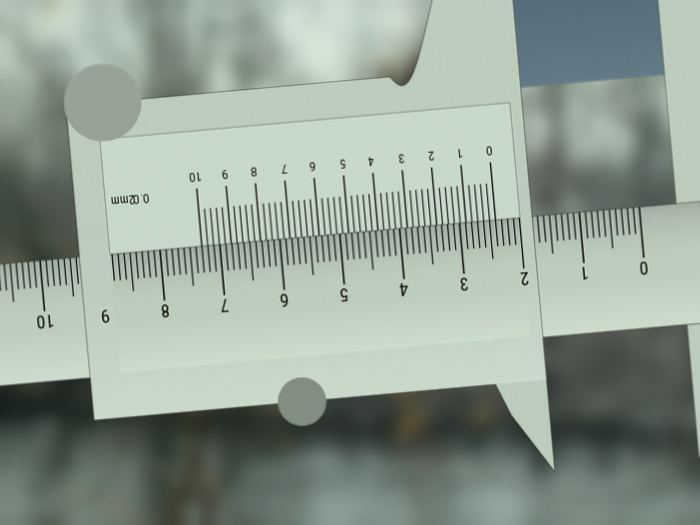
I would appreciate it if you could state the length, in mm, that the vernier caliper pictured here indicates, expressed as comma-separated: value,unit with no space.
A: 24.0,mm
